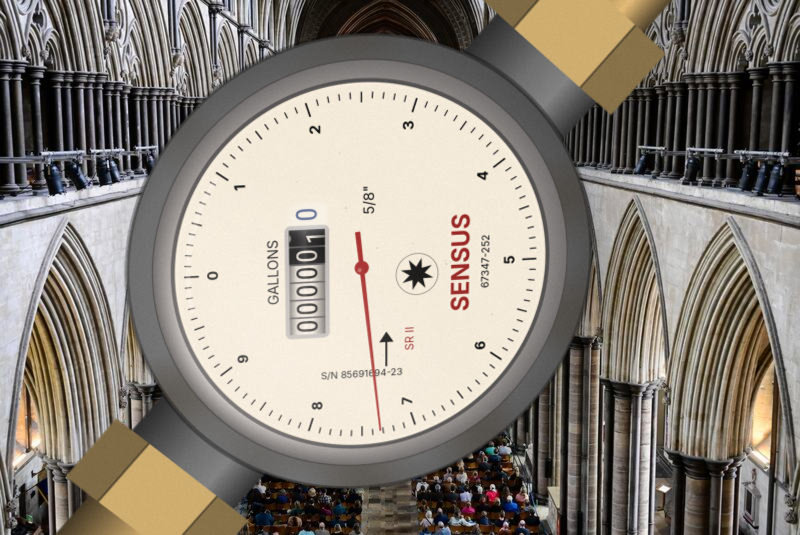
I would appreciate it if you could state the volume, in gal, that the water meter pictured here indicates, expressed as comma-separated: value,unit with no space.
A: 7.3,gal
